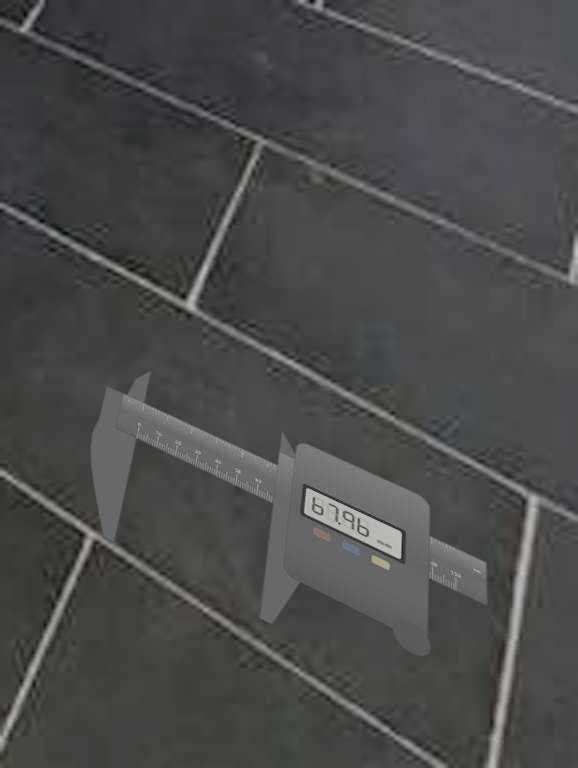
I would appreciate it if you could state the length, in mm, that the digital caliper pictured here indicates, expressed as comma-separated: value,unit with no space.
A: 67.96,mm
